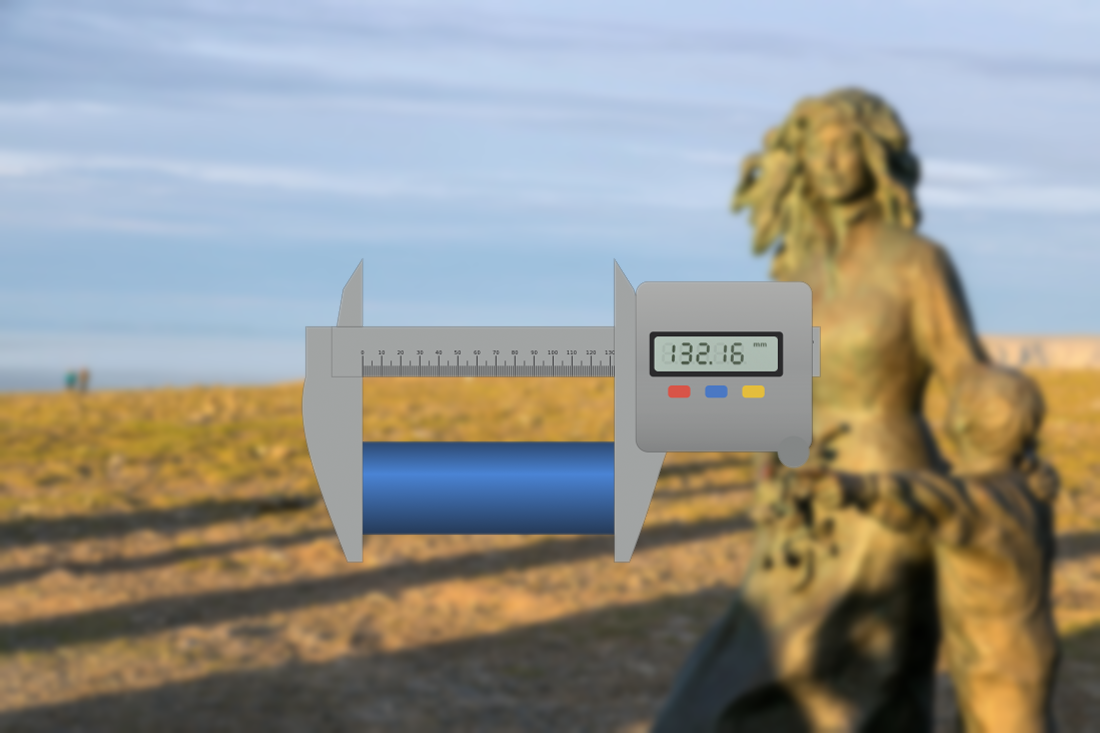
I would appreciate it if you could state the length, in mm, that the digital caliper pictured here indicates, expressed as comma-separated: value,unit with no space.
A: 132.16,mm
